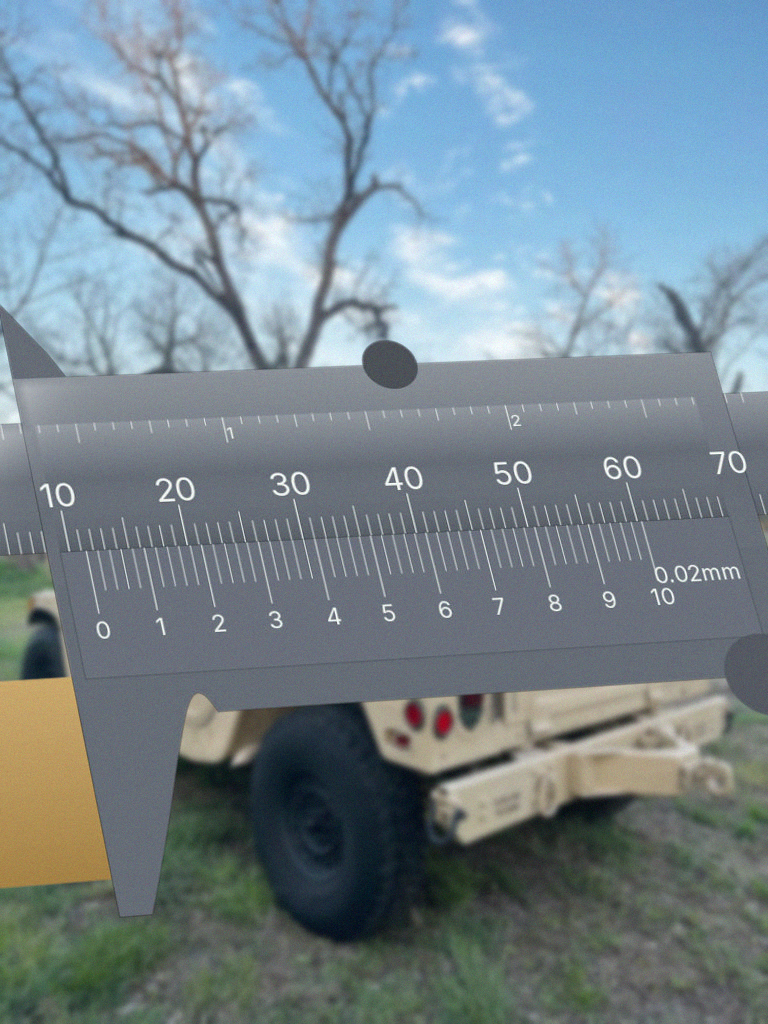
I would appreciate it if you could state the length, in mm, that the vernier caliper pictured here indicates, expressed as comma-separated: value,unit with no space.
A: 11.4,mm
